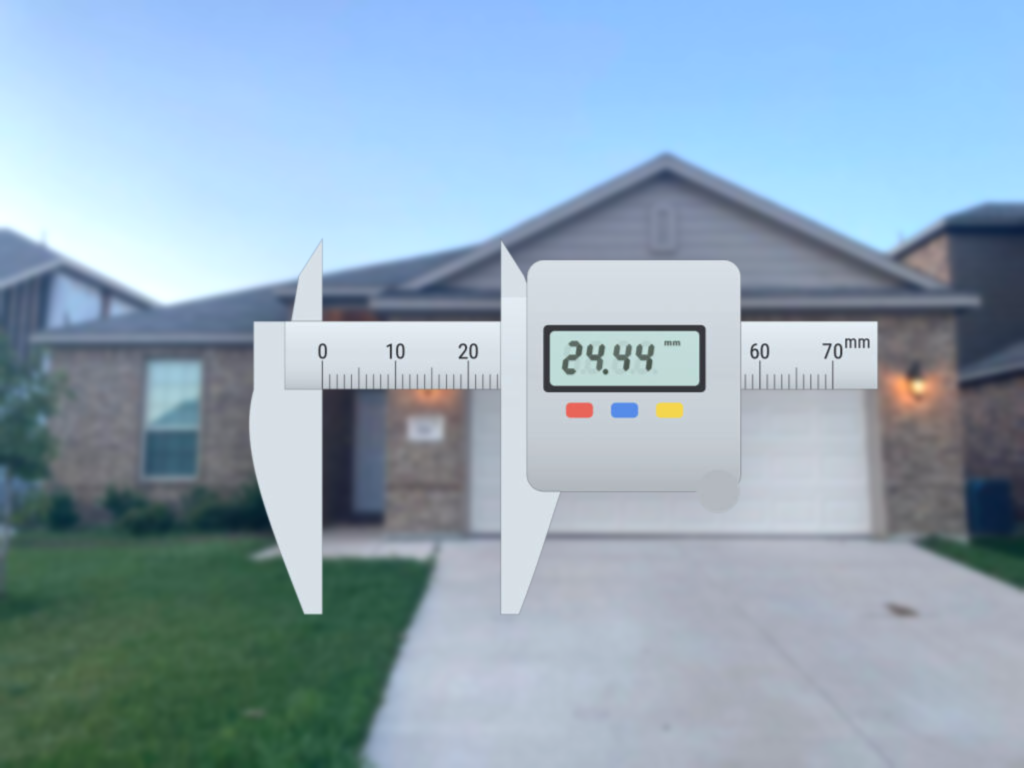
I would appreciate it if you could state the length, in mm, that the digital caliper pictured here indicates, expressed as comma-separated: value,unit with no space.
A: 24.44,mm
